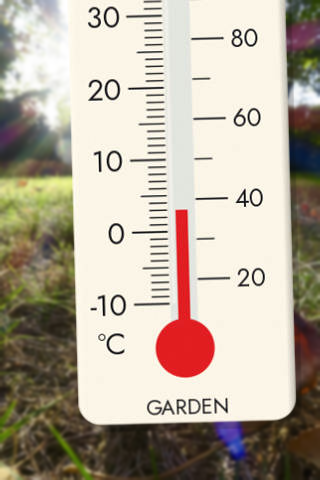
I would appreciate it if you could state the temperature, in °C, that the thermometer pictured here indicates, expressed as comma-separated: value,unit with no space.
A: 3,°C
